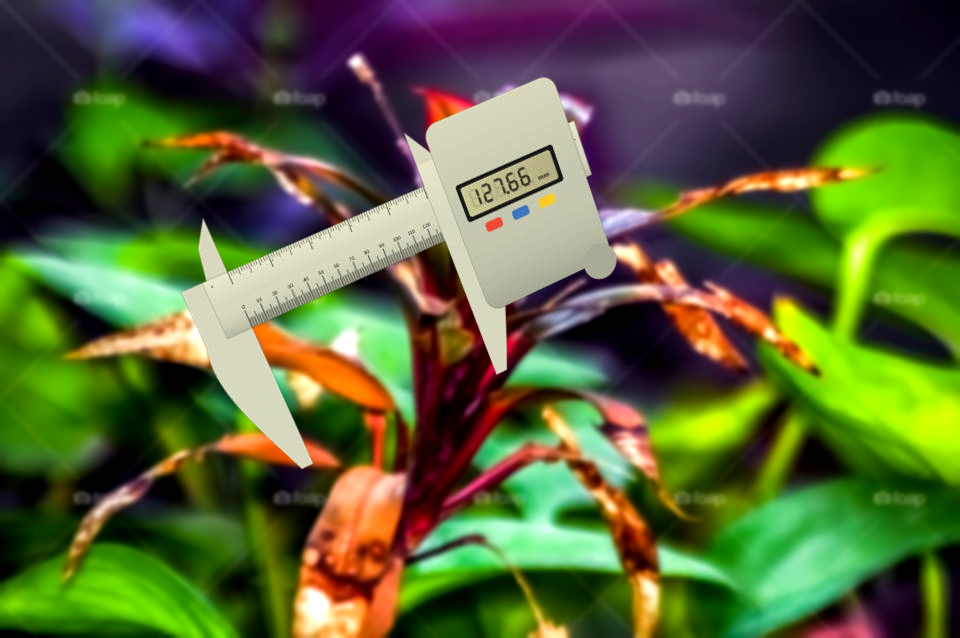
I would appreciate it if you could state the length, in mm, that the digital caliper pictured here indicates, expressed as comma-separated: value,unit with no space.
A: 127.66,mm
